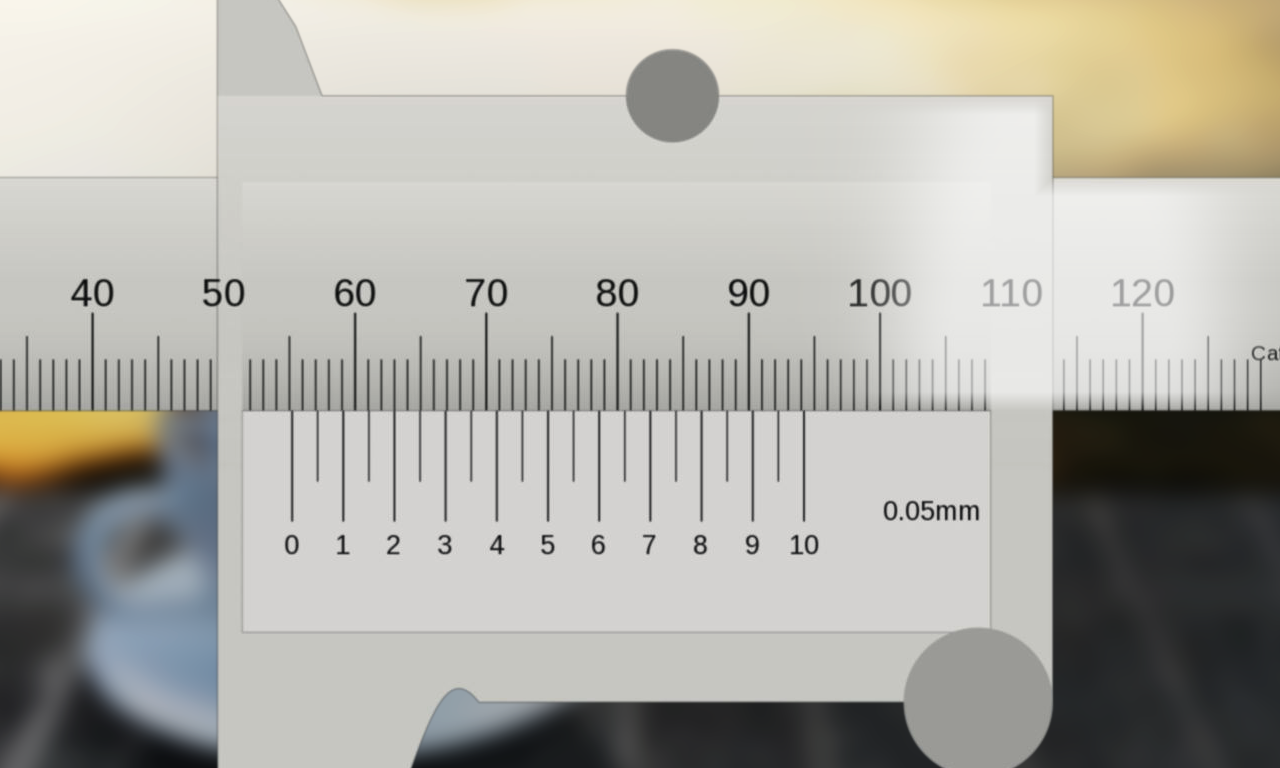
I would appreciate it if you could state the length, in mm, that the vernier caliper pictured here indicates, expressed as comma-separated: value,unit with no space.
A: 55.2,mm
